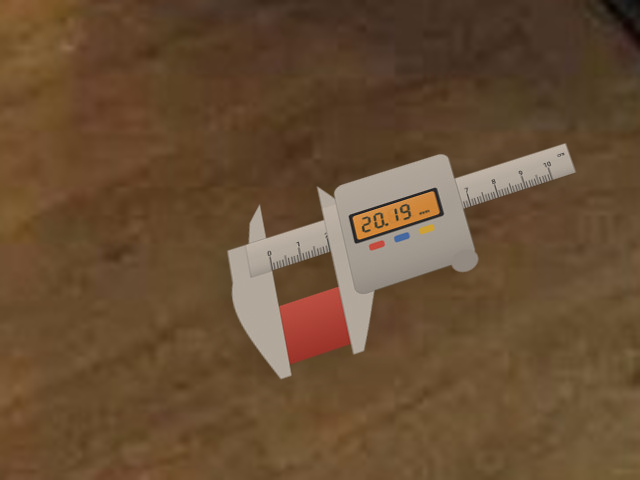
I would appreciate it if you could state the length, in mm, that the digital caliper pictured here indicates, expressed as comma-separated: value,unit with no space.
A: 20.19,mm
